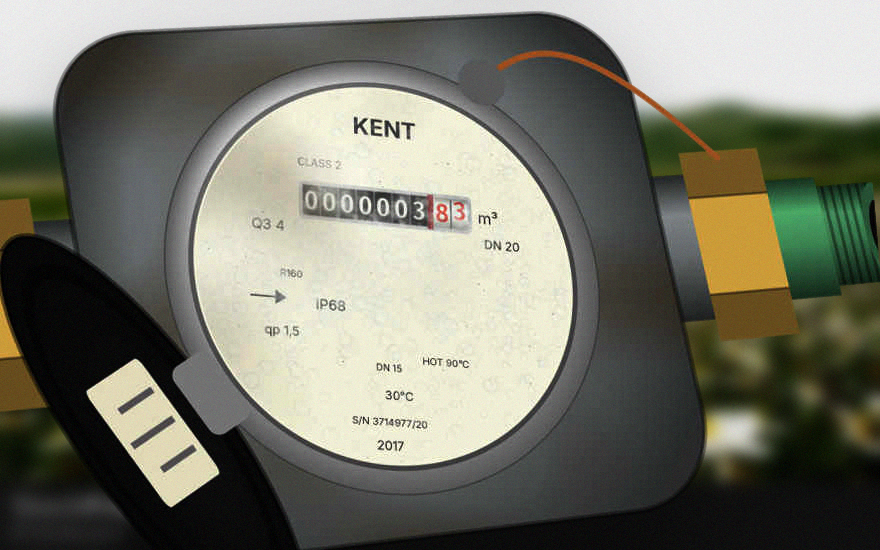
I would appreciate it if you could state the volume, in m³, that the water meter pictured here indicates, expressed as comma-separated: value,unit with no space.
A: 3.83,m³
